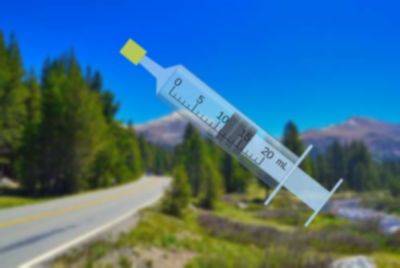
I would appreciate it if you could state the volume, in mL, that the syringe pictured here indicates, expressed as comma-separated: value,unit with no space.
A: 11,mL
